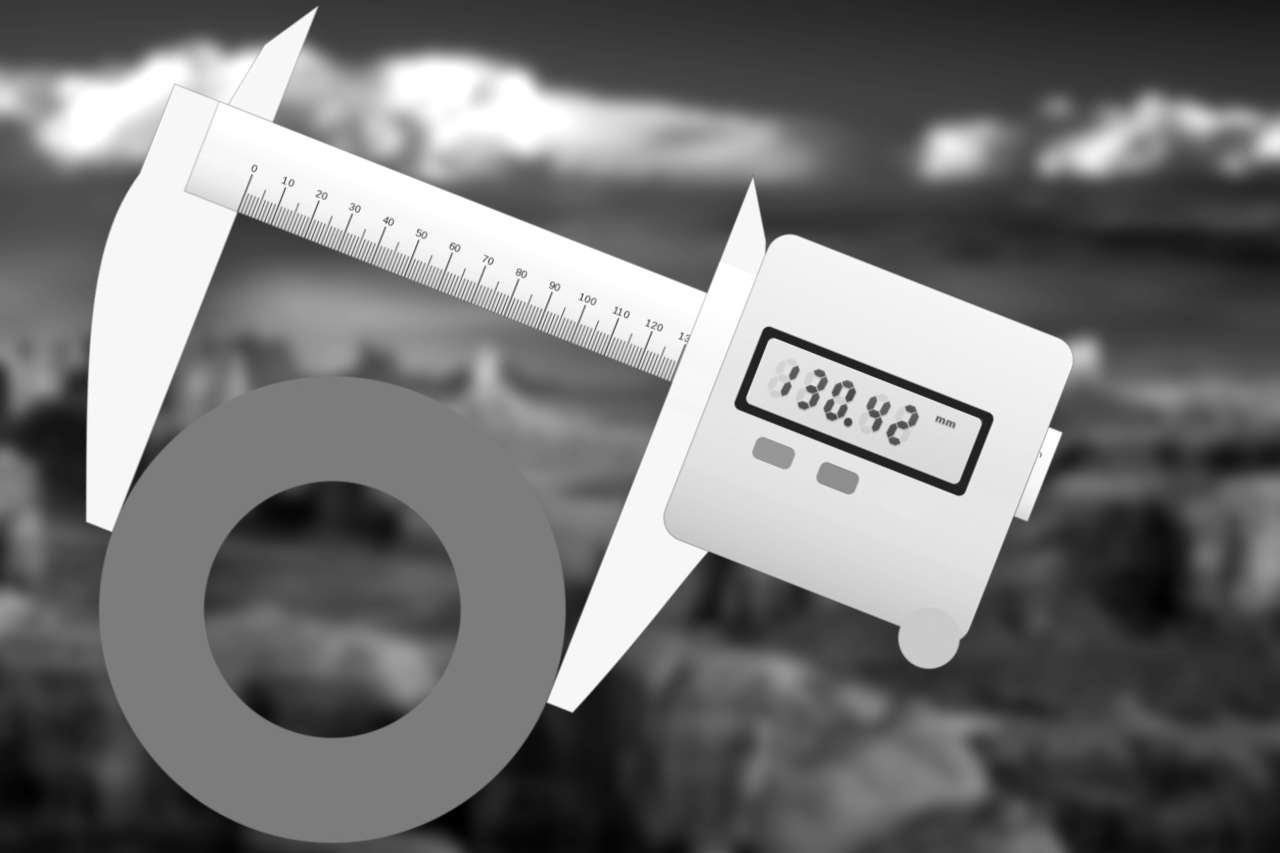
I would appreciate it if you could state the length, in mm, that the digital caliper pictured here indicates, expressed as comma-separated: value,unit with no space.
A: 130.42,mm
